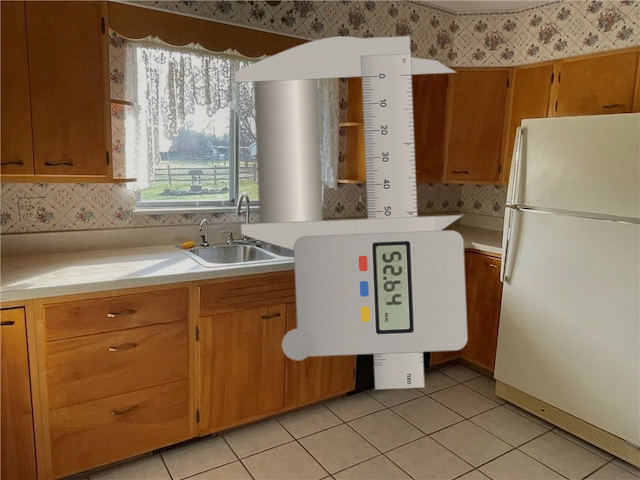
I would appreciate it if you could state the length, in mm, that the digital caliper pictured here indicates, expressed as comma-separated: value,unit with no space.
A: 52.64,mm
